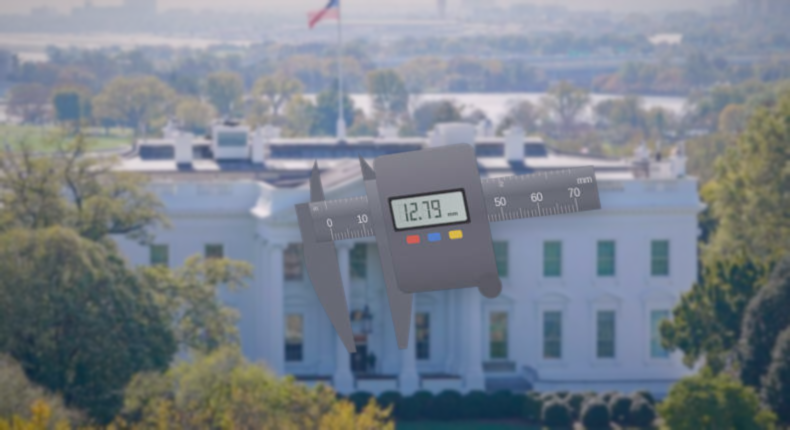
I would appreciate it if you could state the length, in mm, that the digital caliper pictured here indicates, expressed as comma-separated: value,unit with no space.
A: 12.79,mm
